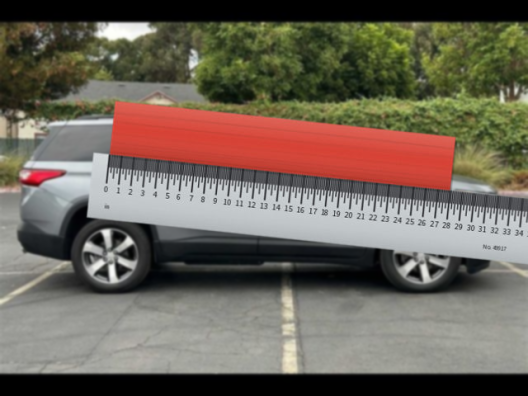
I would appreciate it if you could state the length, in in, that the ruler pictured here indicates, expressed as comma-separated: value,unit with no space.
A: 28,in
